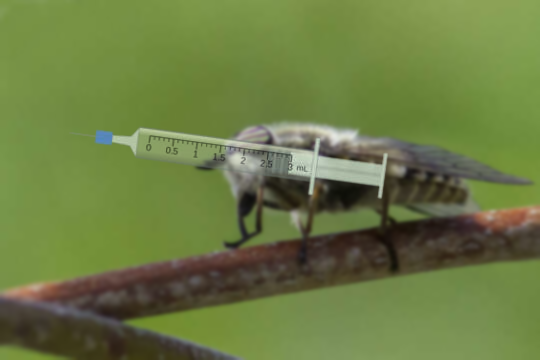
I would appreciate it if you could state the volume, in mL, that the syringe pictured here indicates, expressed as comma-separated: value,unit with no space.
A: 2.5,mL
